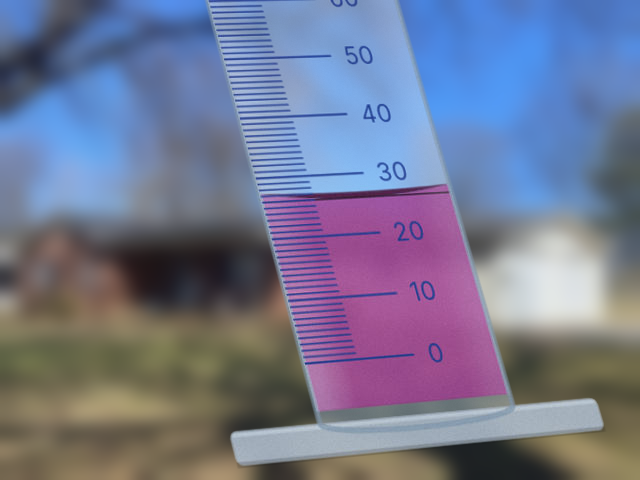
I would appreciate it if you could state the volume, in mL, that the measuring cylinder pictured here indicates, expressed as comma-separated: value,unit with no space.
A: 26,mL
